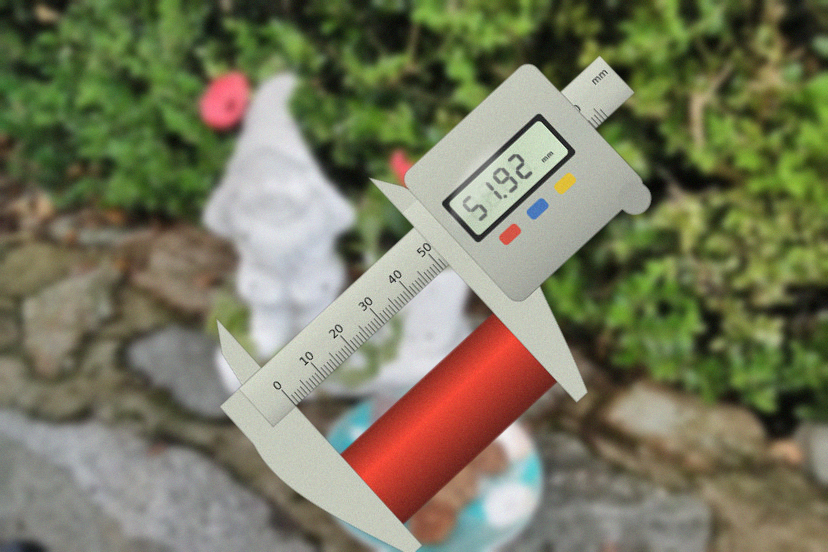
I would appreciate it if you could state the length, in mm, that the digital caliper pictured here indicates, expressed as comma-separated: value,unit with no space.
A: 51.92,mm
